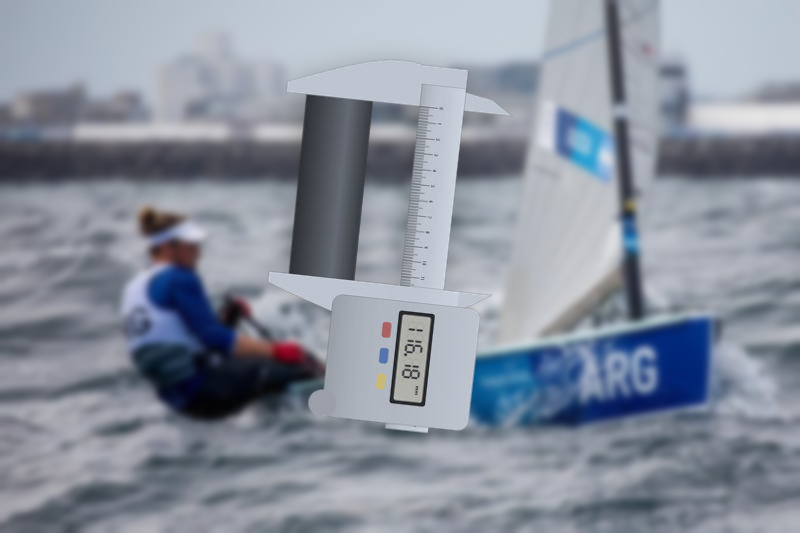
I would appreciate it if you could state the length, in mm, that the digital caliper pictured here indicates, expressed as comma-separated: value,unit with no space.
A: 116.18,mm
